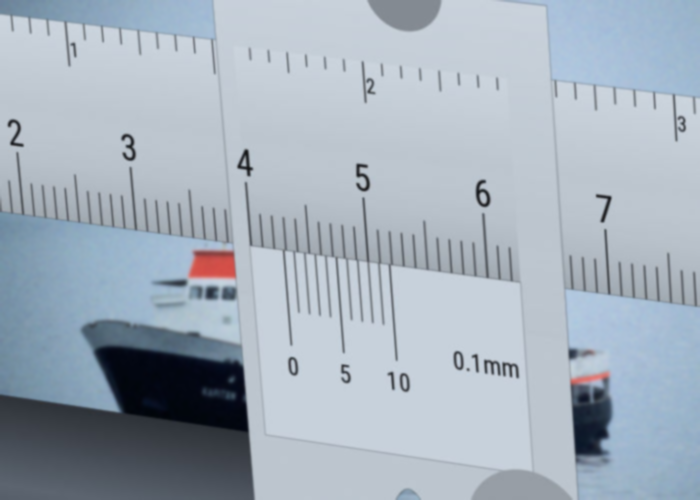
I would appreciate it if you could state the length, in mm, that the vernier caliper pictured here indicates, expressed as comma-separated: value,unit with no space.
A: 42.8,mm
